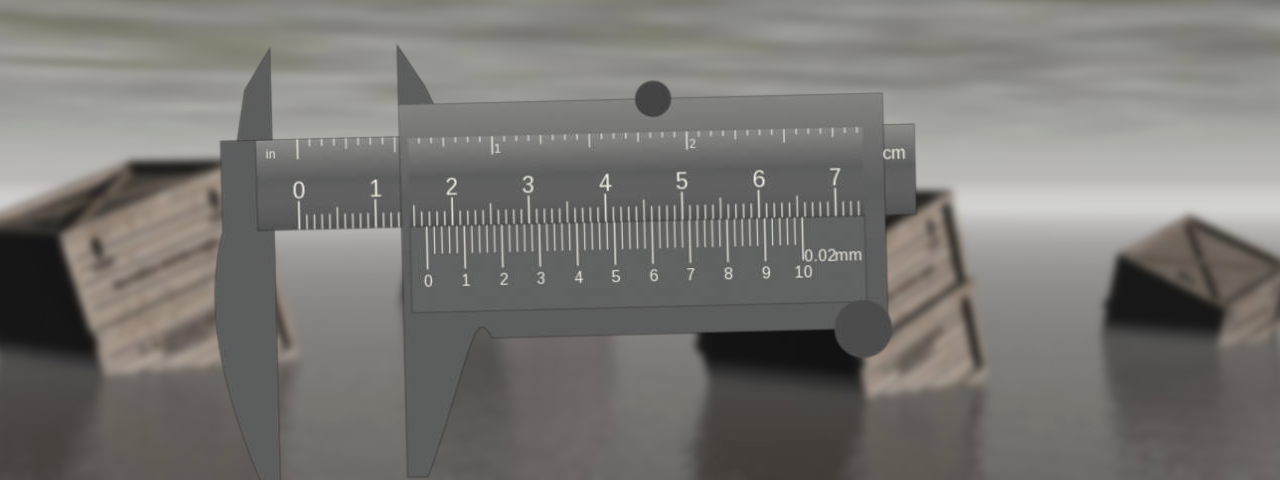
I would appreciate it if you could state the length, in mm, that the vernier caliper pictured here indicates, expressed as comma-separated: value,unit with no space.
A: 16.6,mm
